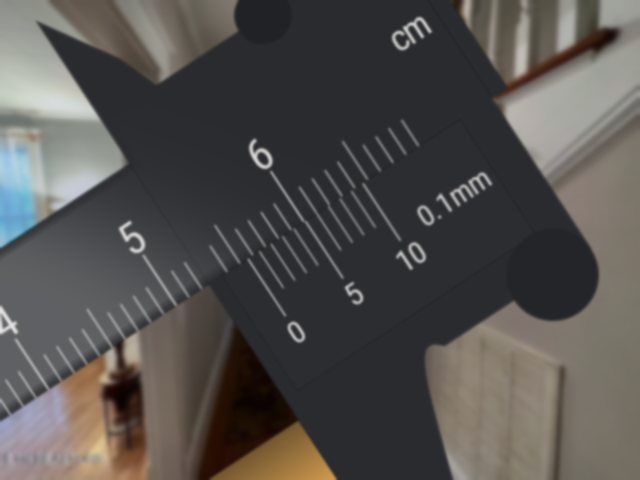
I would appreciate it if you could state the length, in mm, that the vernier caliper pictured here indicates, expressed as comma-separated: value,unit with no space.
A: 55.6,mm
